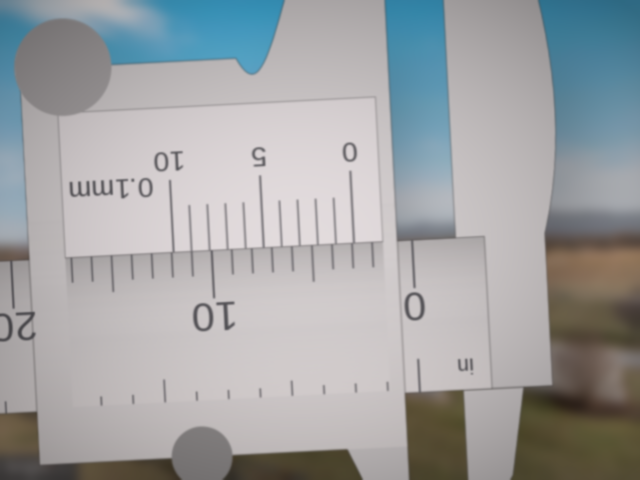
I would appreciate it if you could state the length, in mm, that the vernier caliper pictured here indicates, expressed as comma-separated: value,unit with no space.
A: 2.9,mm
